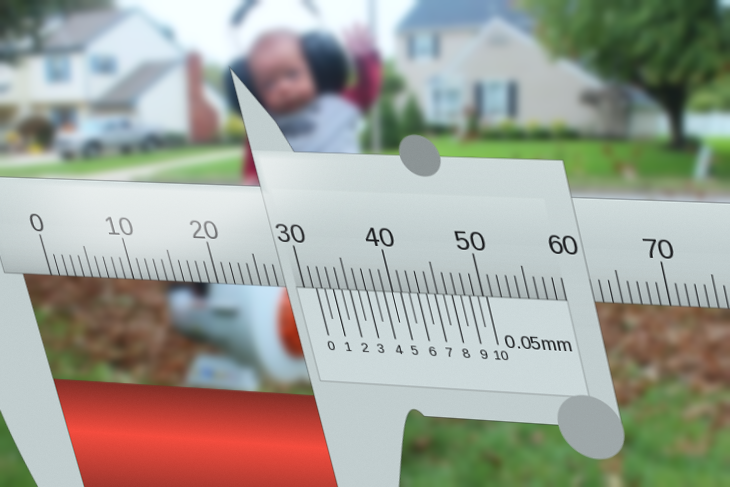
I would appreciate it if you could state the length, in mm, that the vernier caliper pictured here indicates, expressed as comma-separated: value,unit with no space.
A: 31.4,mm
